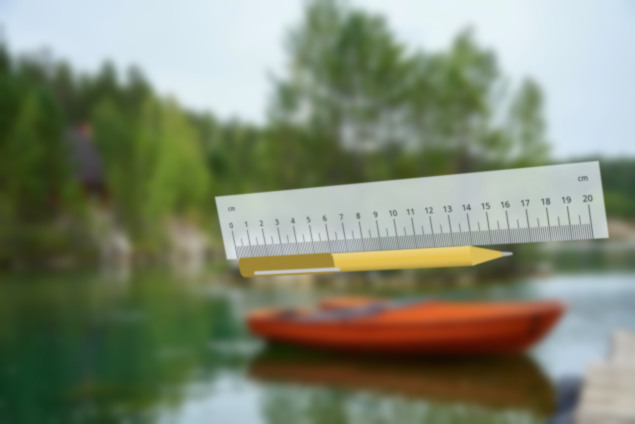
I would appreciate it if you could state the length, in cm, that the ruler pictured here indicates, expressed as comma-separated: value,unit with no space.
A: 16,cm
